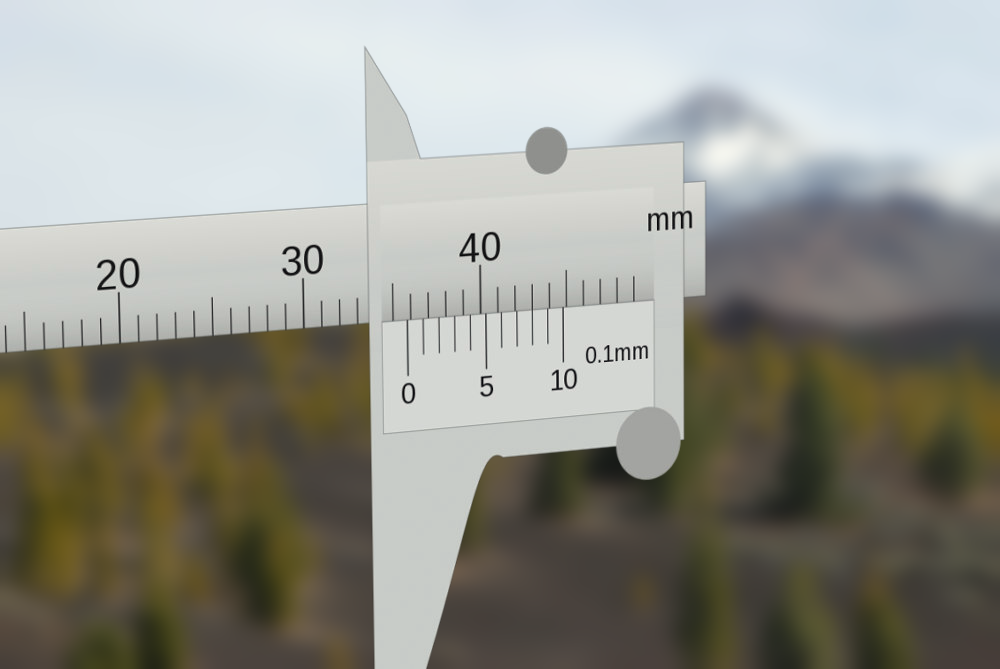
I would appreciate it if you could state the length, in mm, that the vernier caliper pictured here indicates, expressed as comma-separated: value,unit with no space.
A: 35.8,mm
